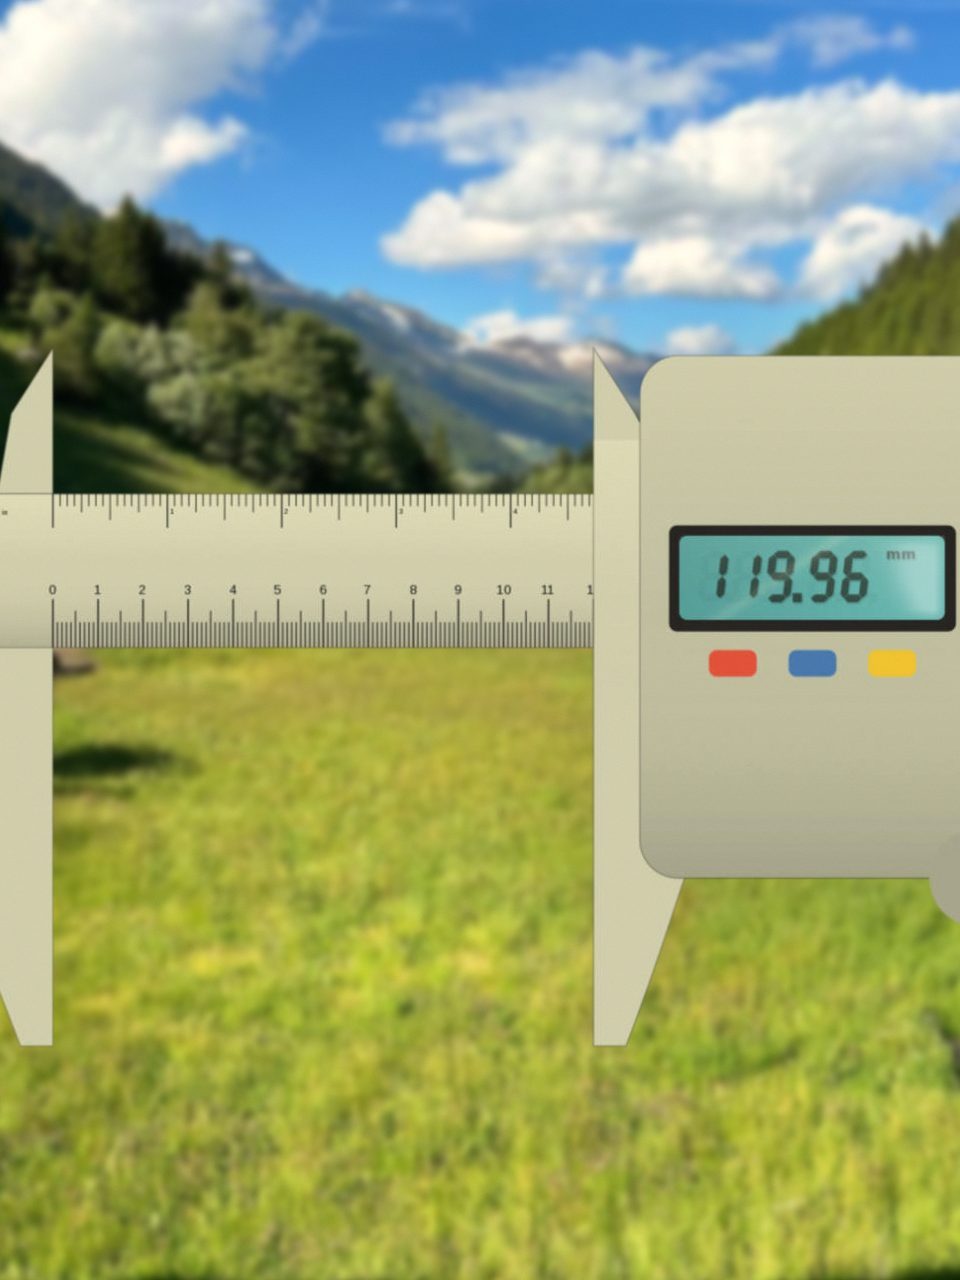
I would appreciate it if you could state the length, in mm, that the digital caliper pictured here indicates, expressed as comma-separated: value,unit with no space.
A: 119.96,mm
